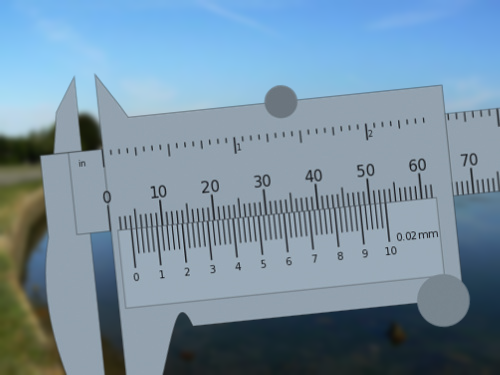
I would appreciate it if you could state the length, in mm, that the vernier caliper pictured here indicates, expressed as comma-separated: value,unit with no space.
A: 4.0,mm
